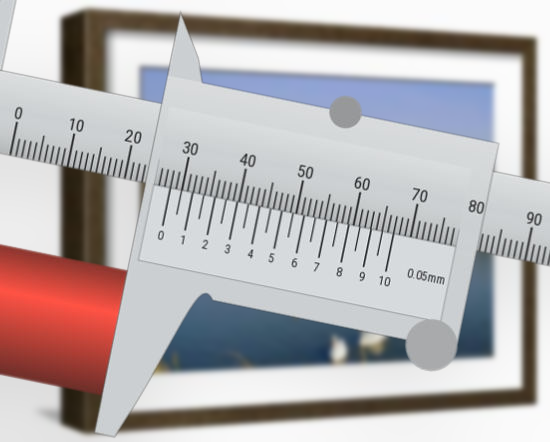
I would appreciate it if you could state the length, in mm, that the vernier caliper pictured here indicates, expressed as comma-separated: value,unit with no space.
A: 28.0,mm
